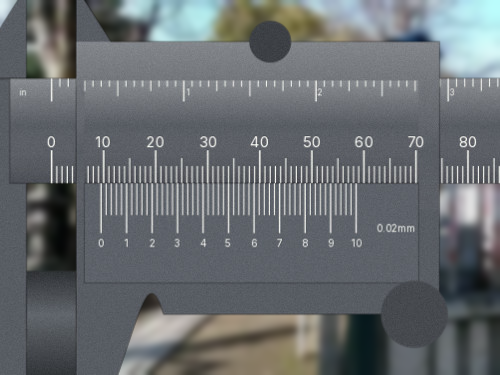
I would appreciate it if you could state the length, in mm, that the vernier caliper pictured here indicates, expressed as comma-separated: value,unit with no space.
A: 9.5,mm
